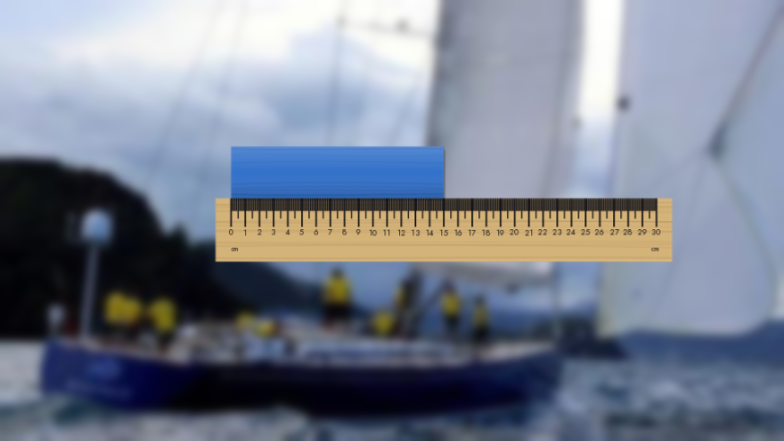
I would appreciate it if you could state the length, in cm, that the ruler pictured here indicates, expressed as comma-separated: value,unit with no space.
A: 15,cm
